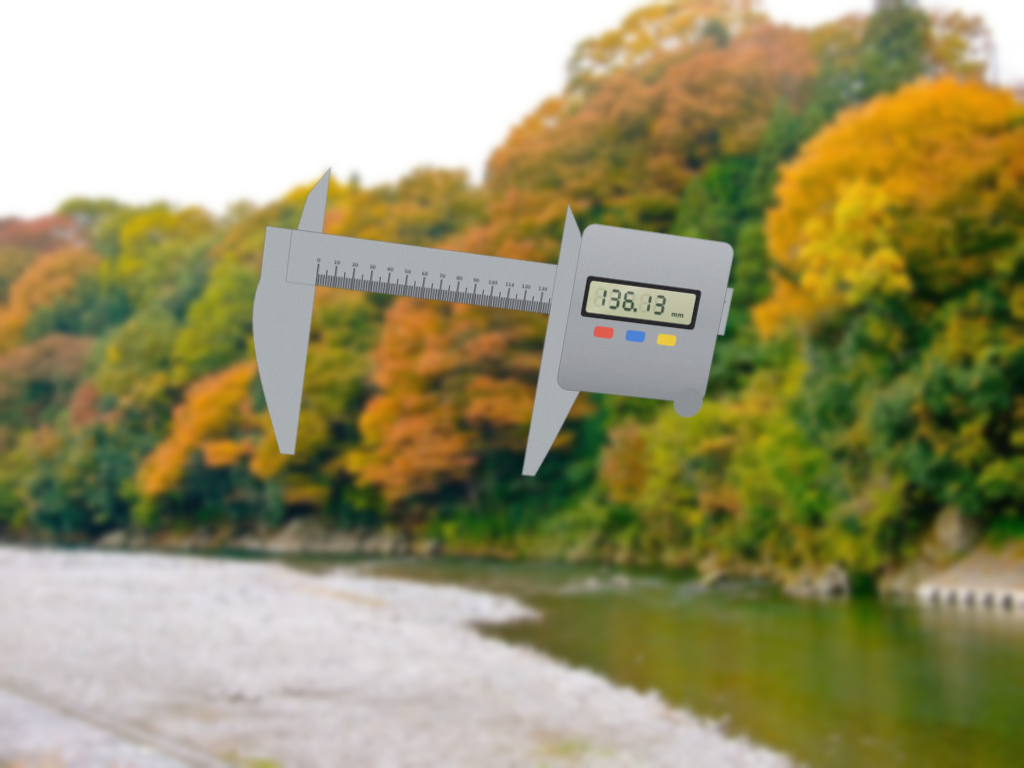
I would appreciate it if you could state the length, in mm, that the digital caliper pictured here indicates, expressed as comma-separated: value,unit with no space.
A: 136.13,mm
